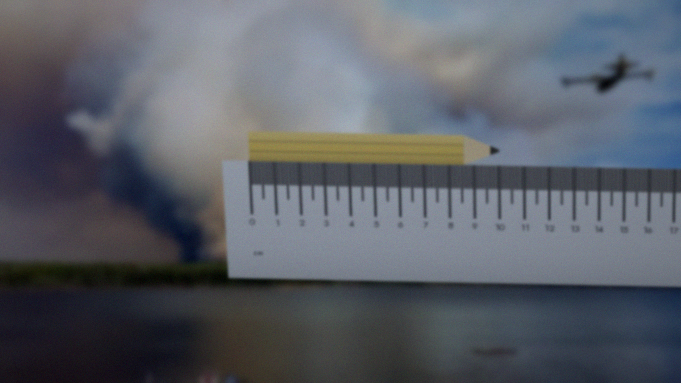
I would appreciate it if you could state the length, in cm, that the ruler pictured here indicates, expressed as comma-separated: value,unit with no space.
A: 10,cm
